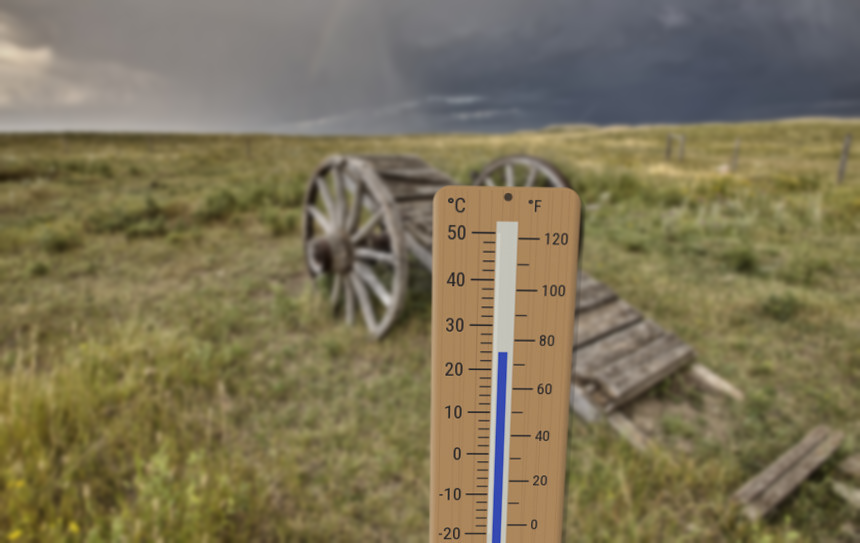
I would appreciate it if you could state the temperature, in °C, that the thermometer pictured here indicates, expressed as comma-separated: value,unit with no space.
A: 24,°C
